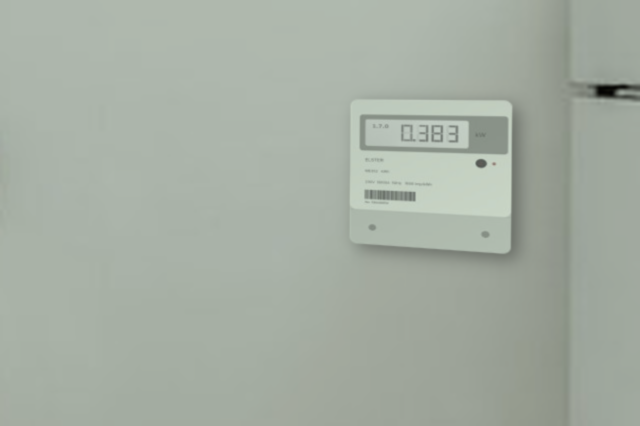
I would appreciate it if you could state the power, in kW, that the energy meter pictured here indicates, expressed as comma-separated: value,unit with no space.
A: 0.383,kW
